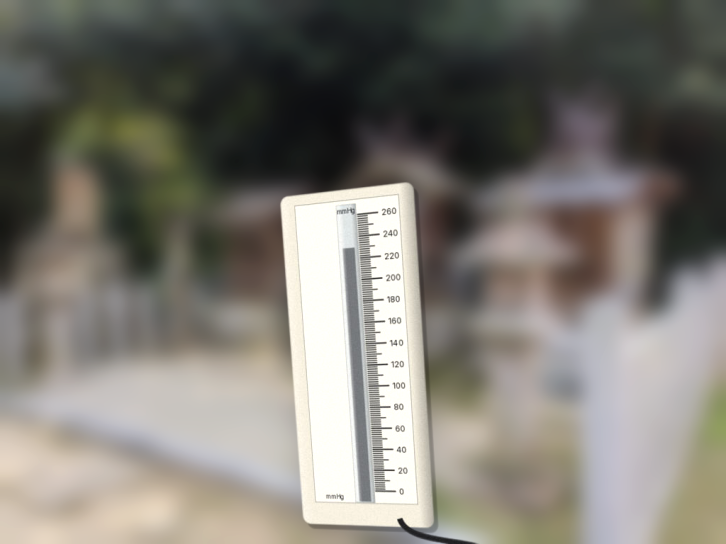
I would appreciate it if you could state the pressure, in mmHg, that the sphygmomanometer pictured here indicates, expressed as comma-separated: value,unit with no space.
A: 230,mmHg
